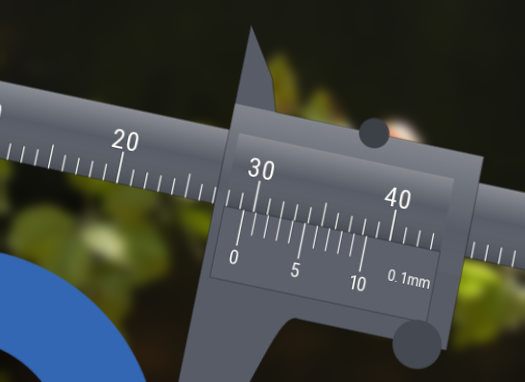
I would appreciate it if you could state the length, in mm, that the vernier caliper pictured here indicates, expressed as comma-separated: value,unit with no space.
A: 29.3,mm
